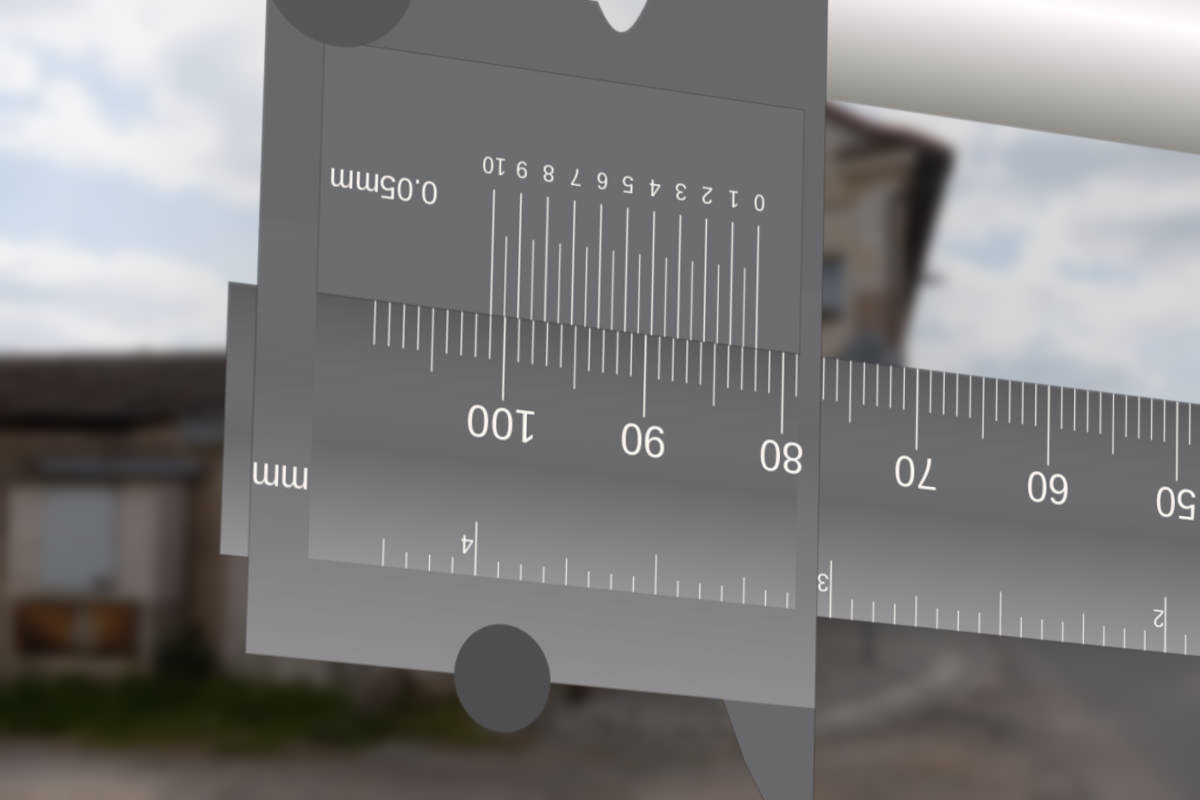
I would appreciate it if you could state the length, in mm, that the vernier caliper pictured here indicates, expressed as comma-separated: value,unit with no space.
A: 82.0,mm
